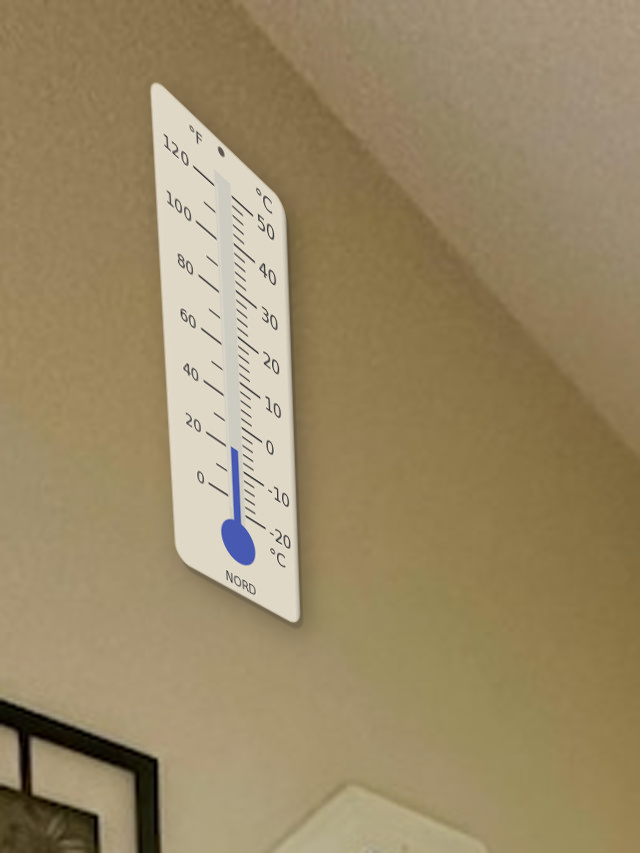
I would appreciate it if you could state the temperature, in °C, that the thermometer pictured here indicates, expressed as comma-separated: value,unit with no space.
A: -6,°C
